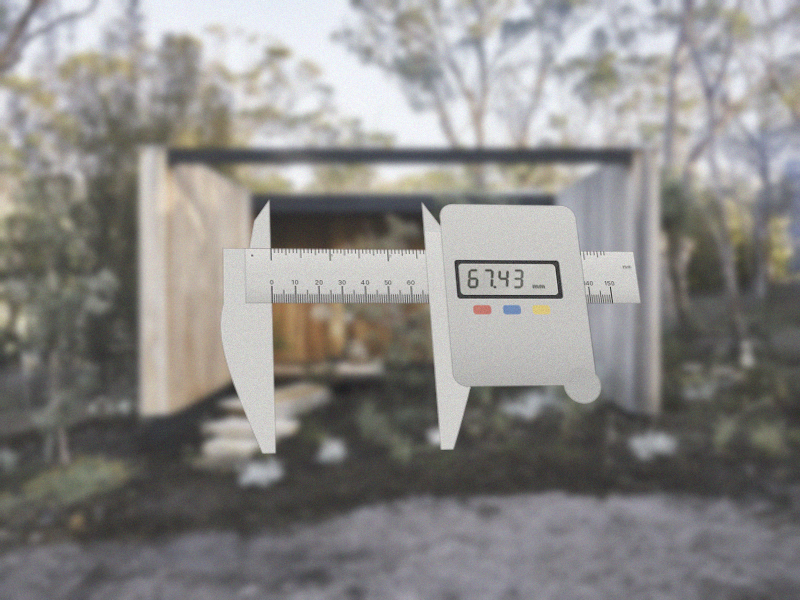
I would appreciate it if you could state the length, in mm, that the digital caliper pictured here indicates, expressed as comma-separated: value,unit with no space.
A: 67.43,mm
